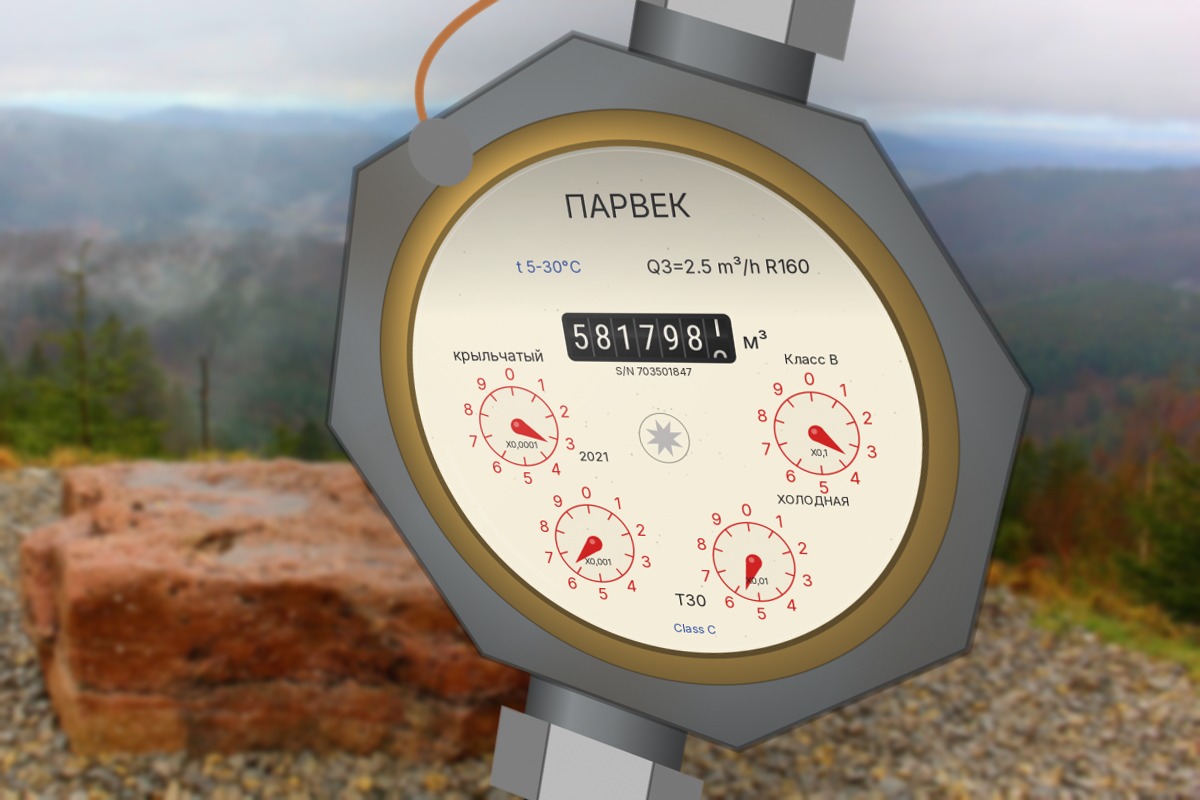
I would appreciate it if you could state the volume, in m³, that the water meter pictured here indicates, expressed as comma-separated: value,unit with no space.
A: 5817981.3563,m³
